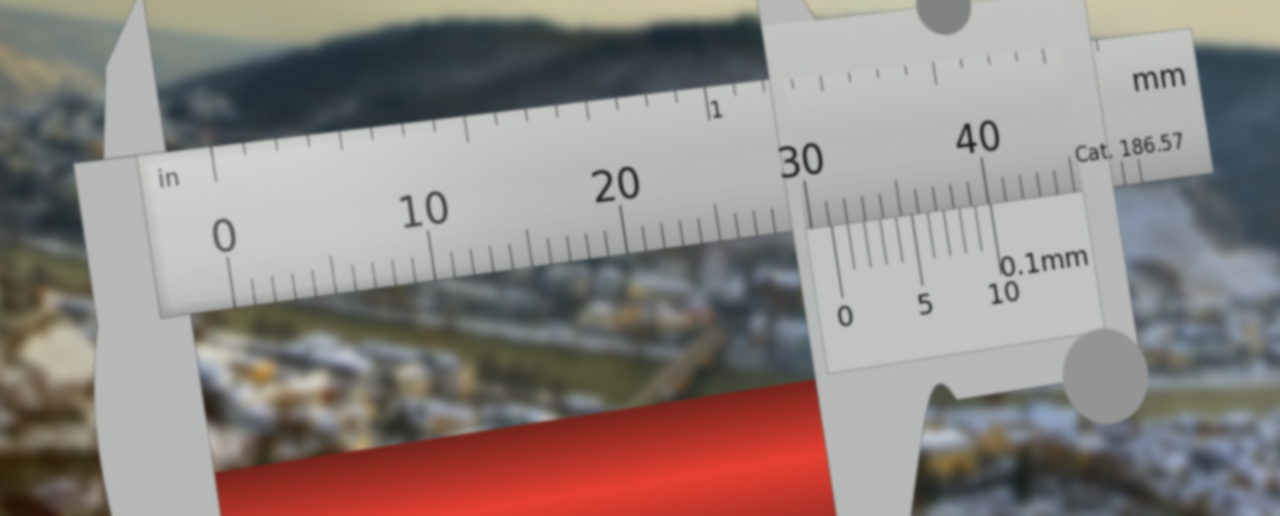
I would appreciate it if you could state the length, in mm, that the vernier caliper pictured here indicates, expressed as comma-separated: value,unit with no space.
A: 31.1,mm
